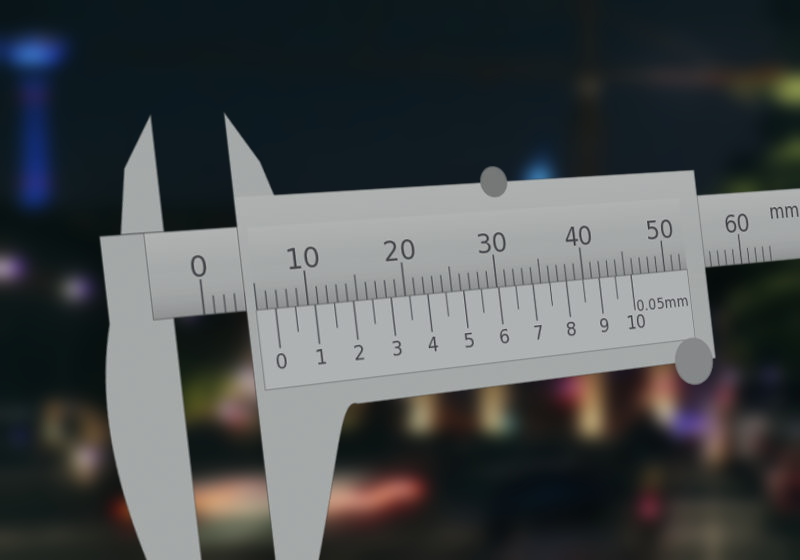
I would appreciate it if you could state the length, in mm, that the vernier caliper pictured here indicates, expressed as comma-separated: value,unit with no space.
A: 6.8,mm
